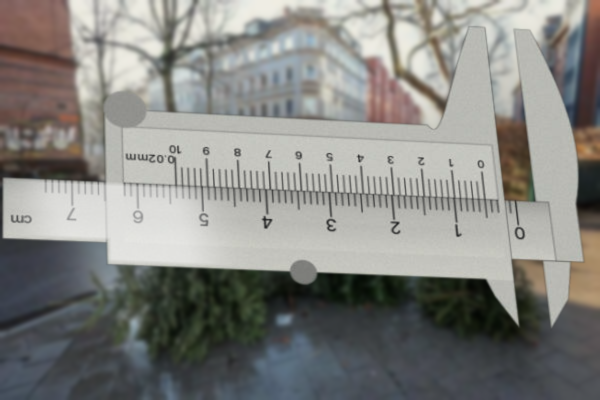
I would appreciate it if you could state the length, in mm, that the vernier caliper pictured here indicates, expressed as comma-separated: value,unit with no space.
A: 5.0,mm
